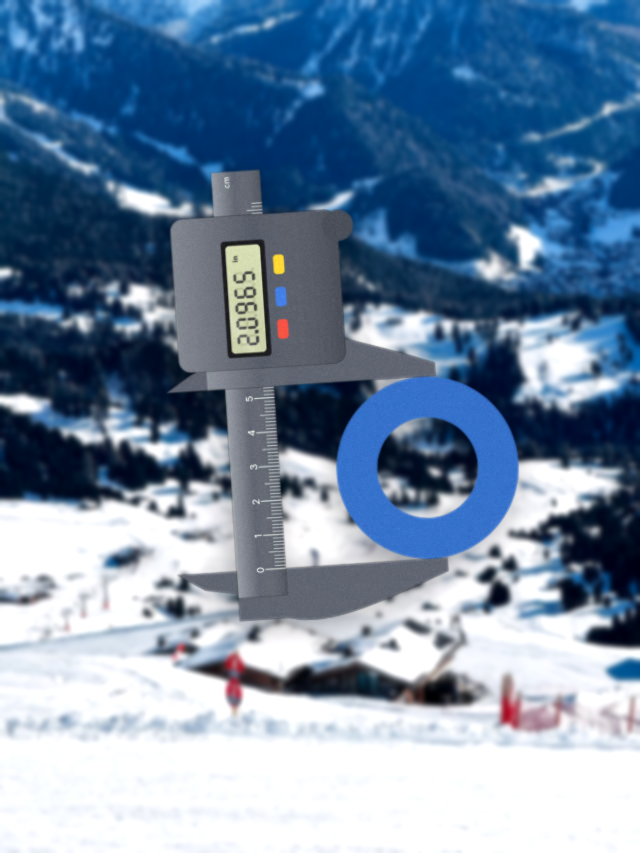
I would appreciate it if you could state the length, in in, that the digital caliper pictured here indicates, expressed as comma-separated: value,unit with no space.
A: 2.0965,in
